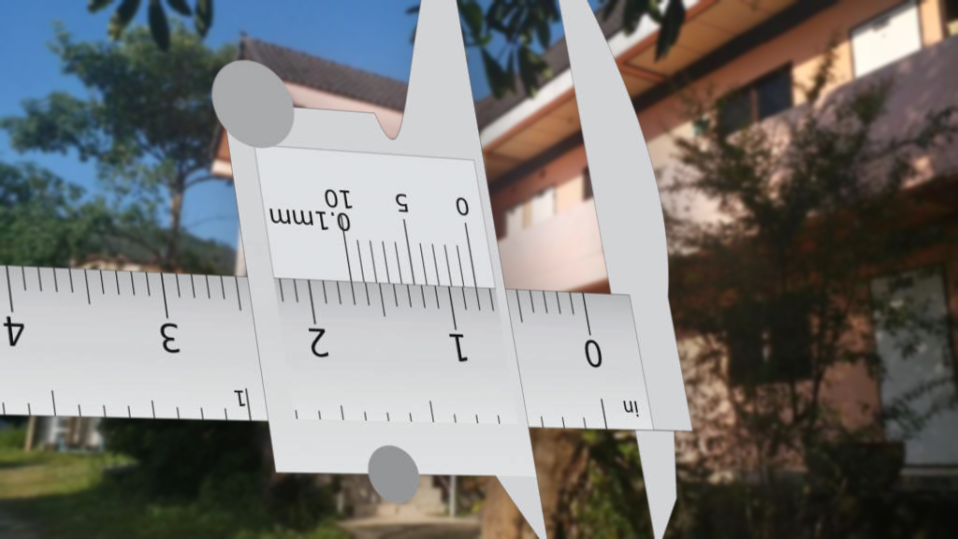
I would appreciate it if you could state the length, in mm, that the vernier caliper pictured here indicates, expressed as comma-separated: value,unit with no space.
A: 8.0,mm
